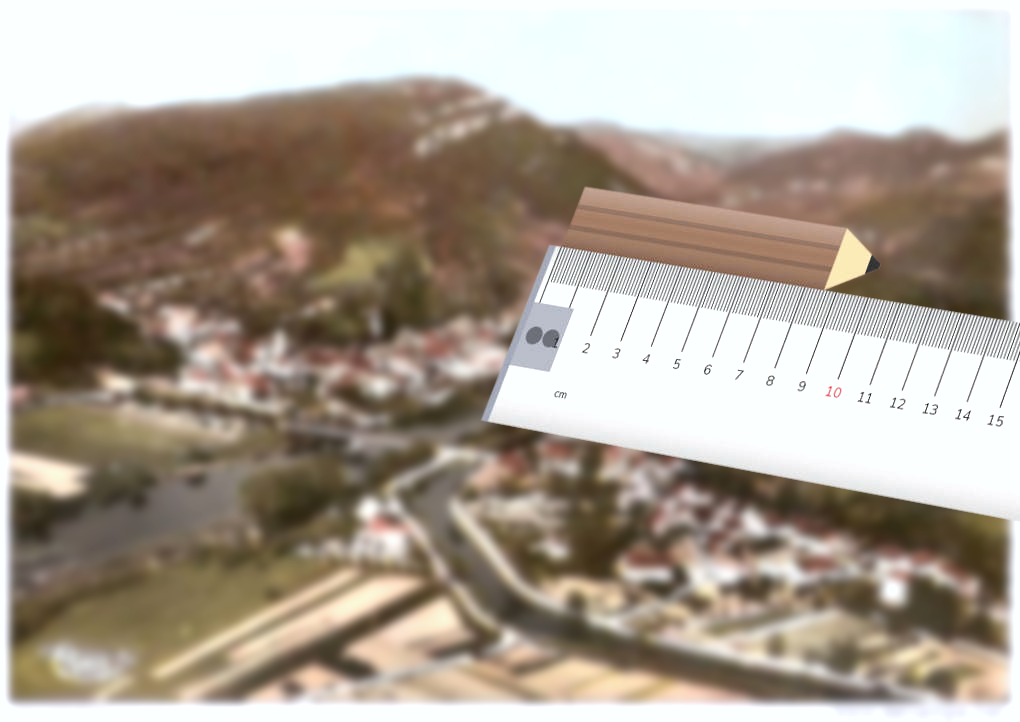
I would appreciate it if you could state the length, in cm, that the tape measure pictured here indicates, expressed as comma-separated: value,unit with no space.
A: 10,cm
